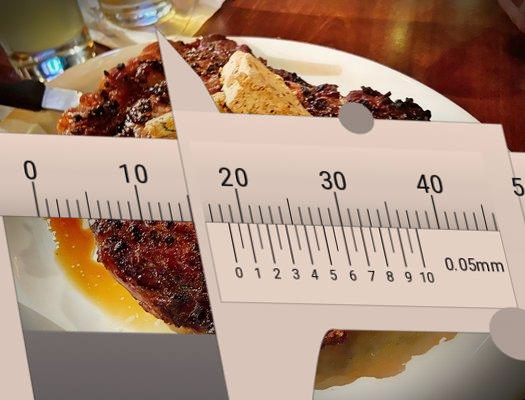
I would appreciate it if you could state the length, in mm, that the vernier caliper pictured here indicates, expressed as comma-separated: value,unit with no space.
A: 18.6,mm
